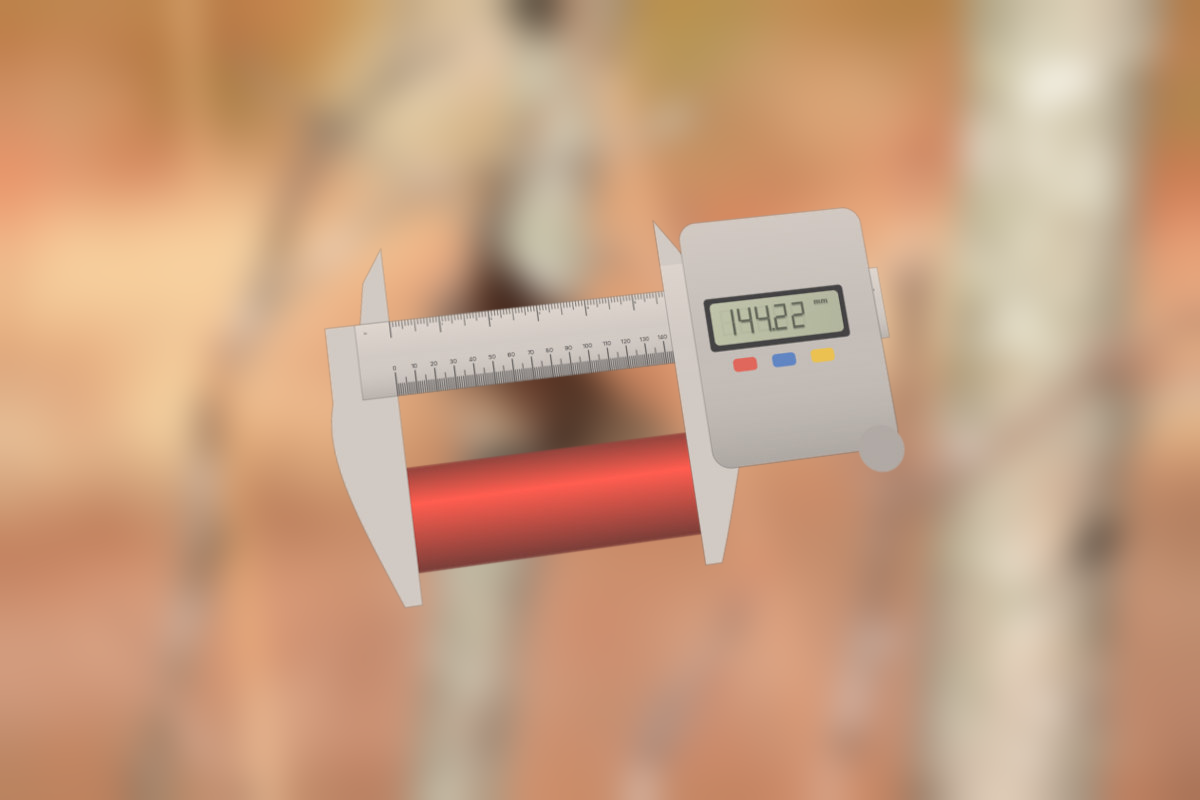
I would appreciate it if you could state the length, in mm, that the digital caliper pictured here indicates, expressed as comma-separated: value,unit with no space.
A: 144.22,mm
